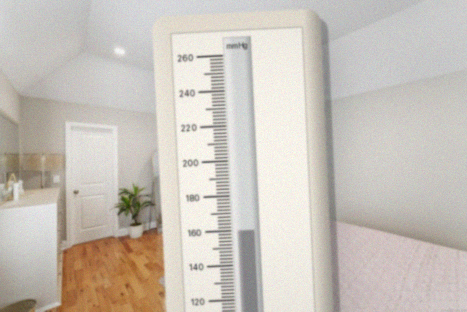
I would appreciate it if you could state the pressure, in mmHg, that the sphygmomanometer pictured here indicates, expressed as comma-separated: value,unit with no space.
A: 160,mmHg
